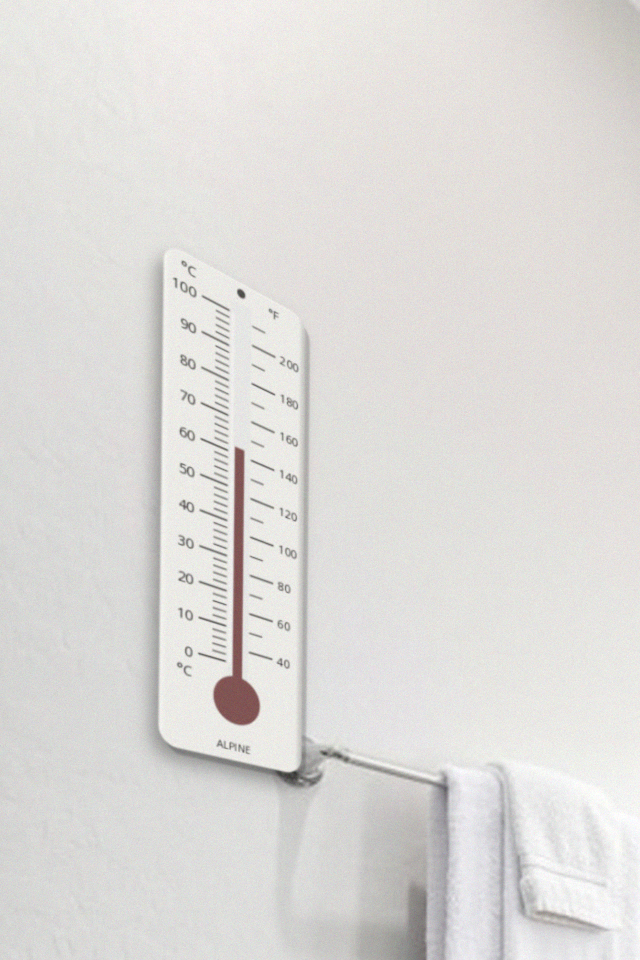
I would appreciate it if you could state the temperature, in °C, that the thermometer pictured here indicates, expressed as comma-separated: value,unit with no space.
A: 62,°C
